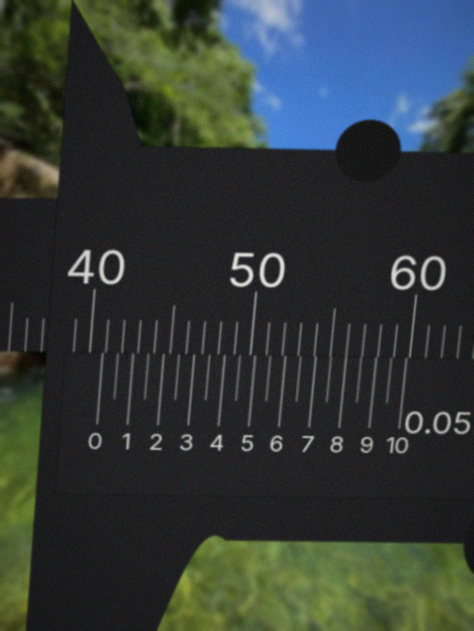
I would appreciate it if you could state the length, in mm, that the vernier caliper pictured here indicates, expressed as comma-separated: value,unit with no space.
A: 40.8,mm
